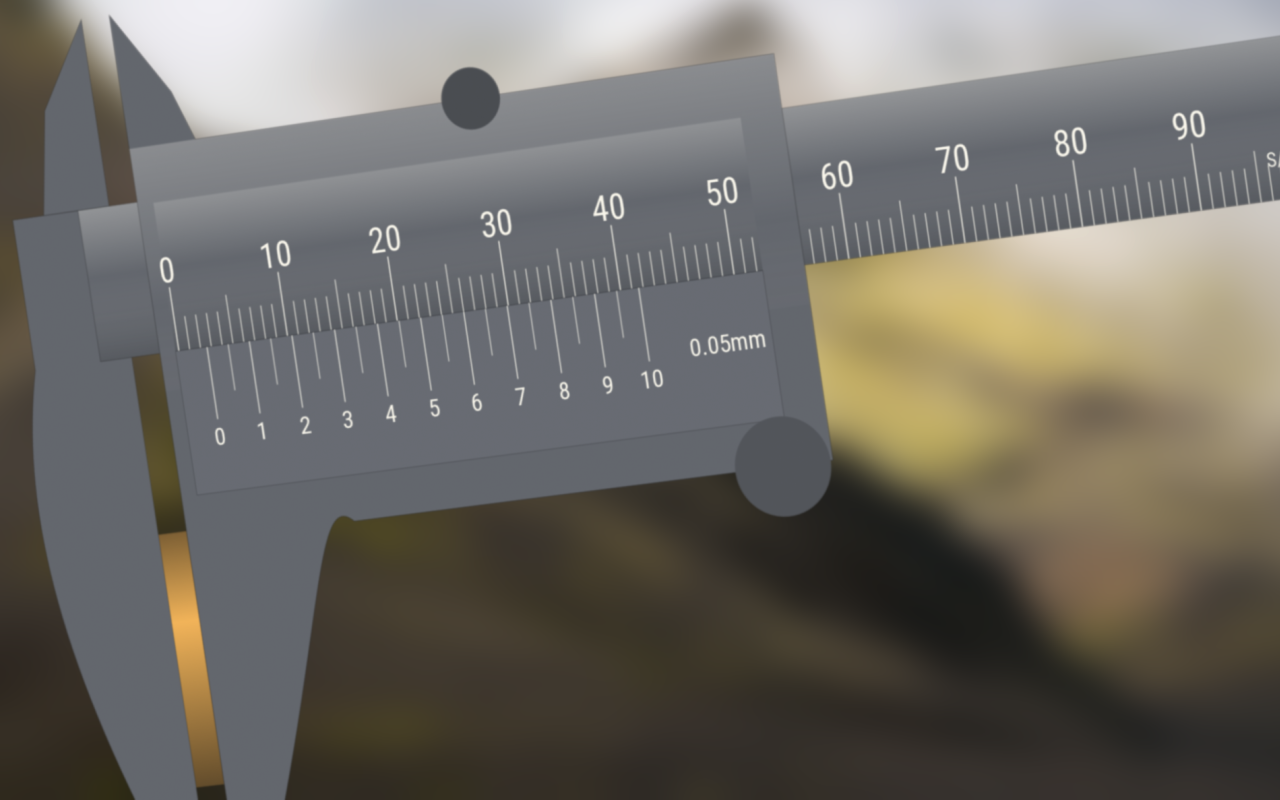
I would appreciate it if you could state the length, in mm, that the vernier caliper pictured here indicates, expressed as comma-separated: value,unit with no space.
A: 2.6,mm
